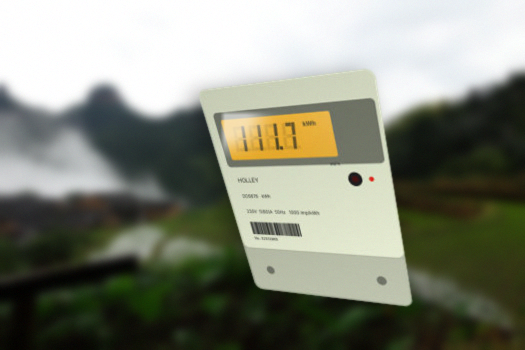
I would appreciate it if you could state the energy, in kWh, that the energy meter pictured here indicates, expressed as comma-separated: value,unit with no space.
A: 111.7,kWh
